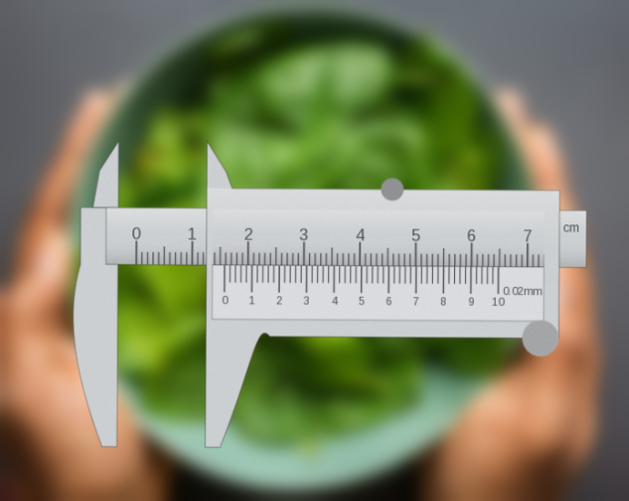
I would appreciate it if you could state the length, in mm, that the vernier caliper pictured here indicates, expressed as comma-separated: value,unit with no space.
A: 15.8,mm
